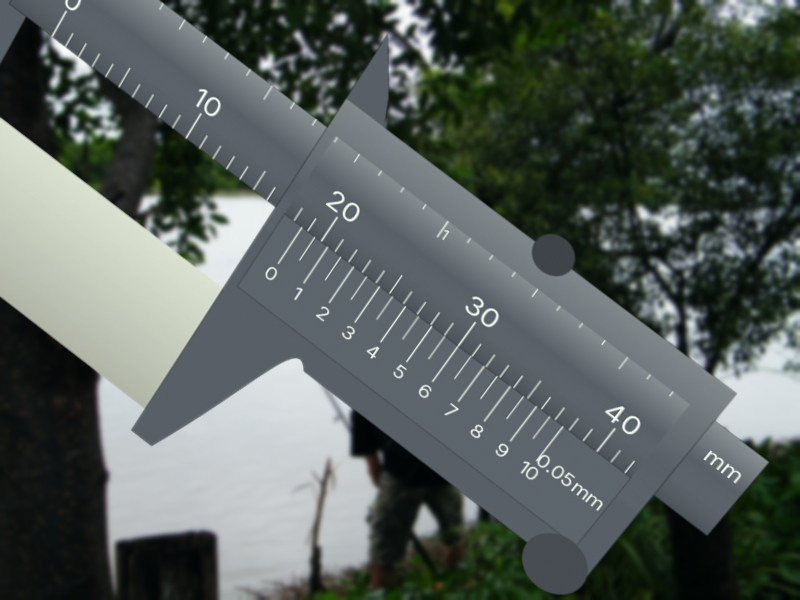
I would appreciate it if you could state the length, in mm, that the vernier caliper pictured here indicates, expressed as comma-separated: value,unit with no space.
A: 18.6,mm
